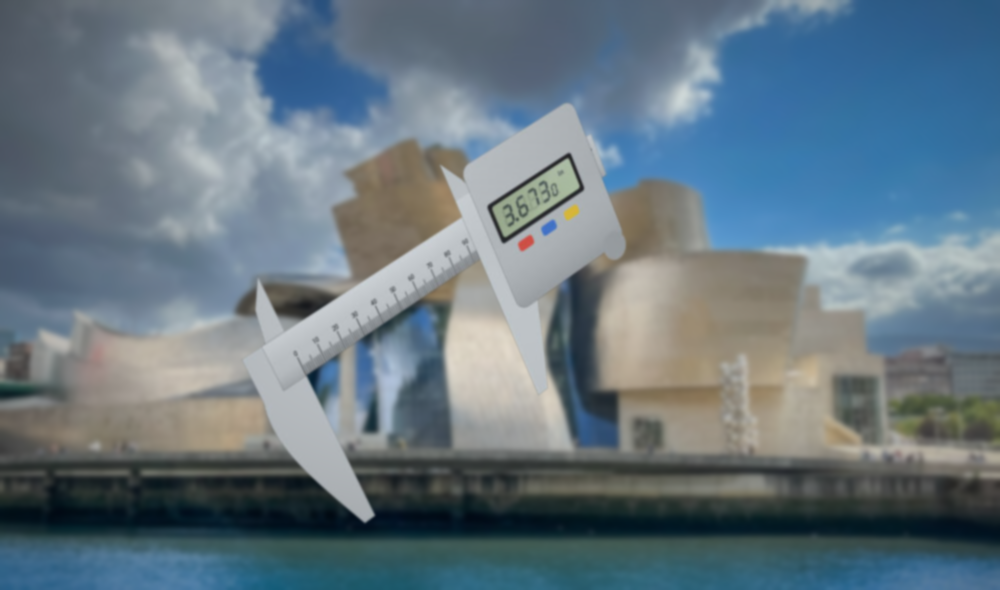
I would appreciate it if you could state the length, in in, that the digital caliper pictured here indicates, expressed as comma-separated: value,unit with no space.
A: 3.6730,in
